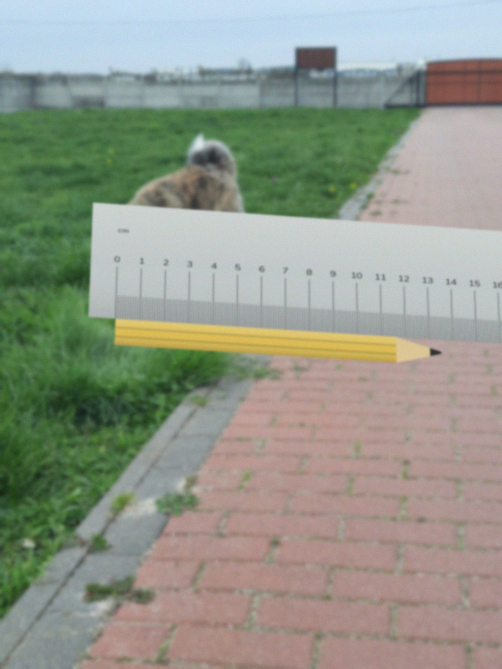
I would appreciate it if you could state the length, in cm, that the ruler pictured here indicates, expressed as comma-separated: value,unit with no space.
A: 13.5,cm
